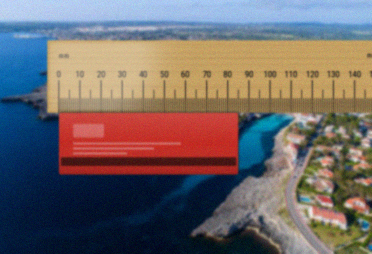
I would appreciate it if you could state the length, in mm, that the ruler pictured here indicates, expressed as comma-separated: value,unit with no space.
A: 85,mm
